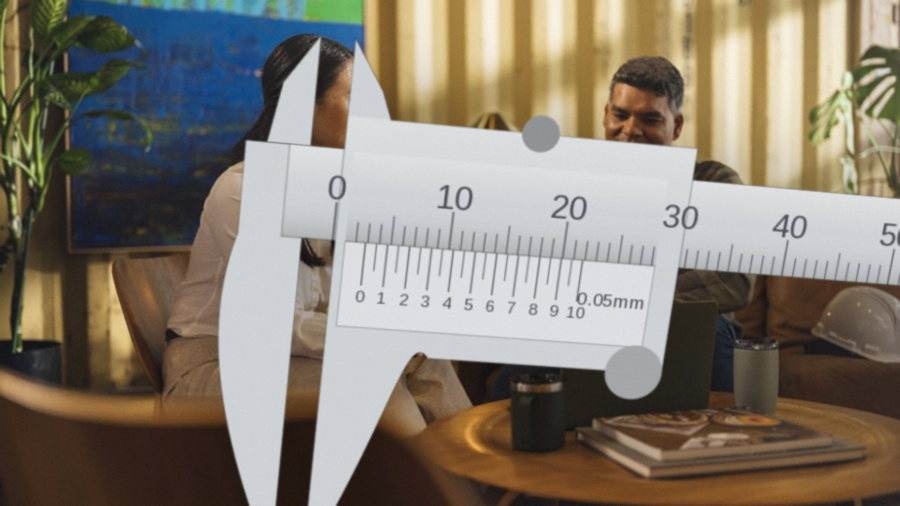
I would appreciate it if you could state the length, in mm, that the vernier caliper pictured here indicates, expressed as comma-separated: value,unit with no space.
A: 2.8,mm
